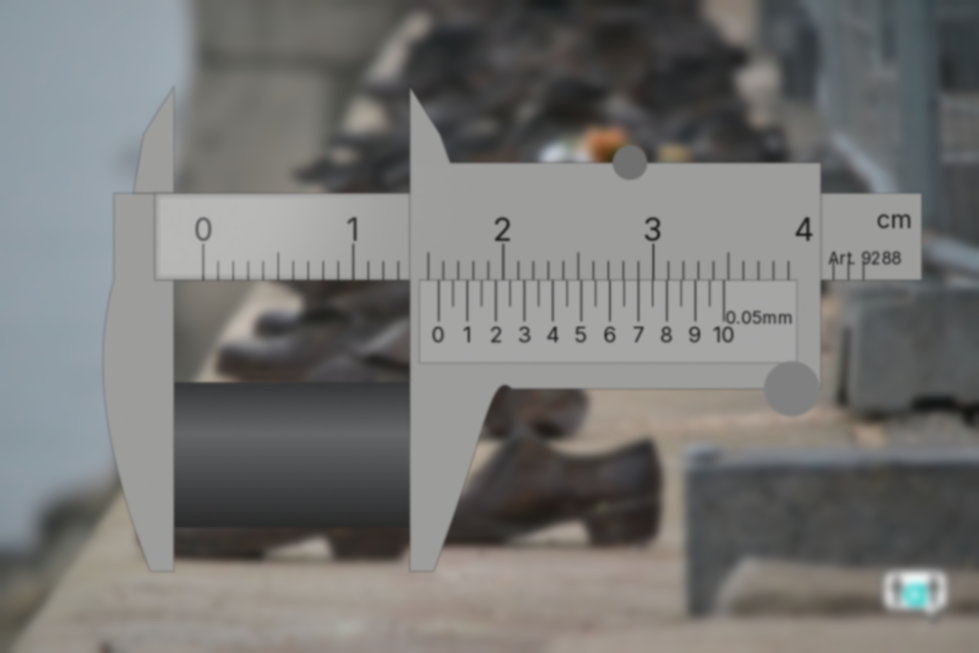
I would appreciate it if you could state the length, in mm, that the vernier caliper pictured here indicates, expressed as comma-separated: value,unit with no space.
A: 15.7,mm
